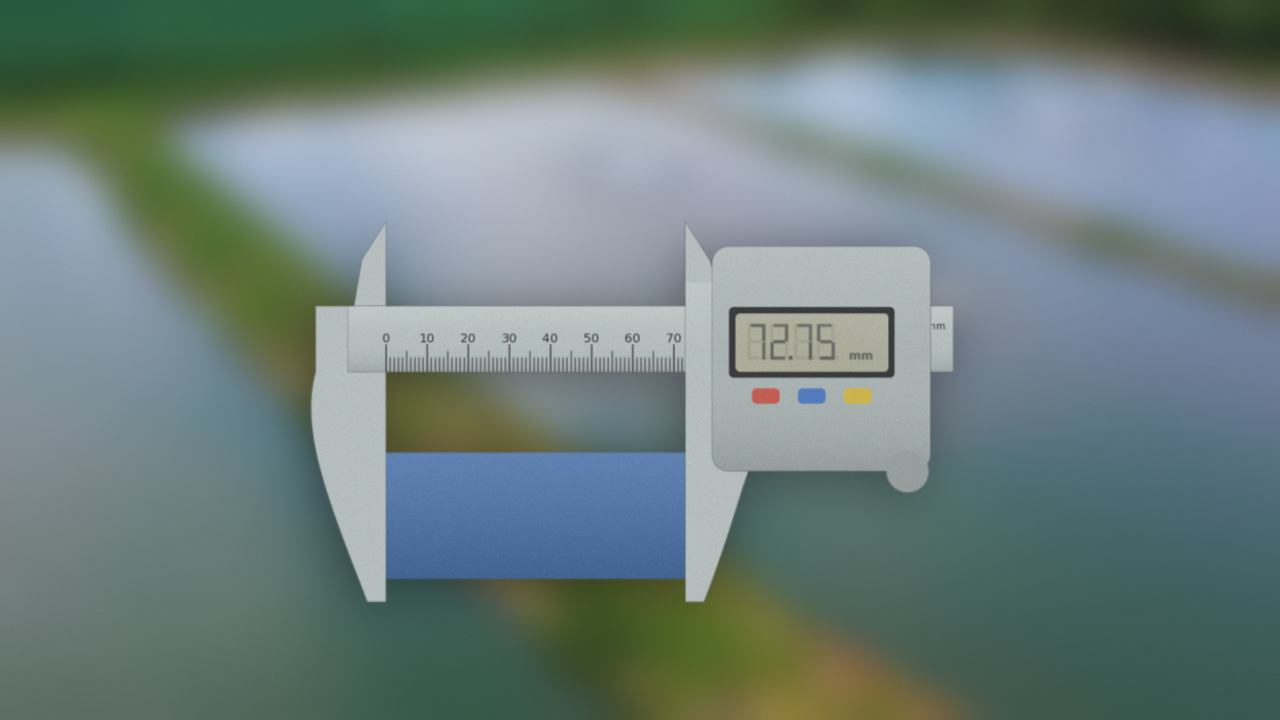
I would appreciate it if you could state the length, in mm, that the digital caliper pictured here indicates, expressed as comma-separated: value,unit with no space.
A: 72.75,mm
